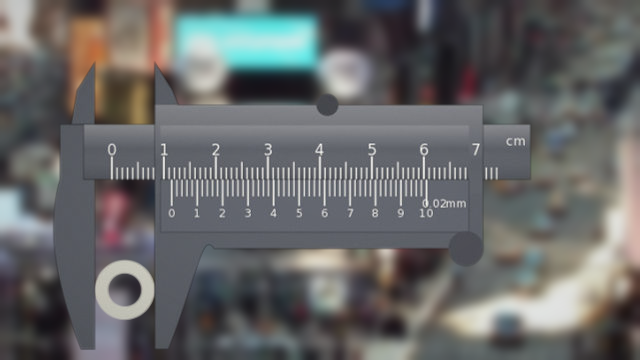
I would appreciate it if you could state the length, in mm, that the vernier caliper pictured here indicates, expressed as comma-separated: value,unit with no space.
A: 11.5,mm
